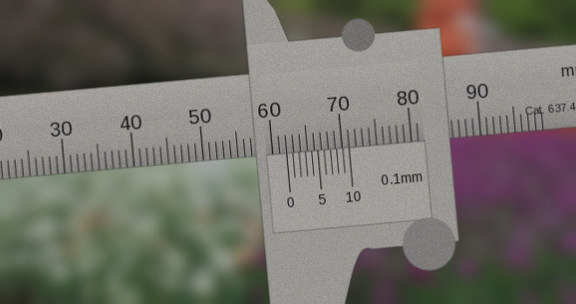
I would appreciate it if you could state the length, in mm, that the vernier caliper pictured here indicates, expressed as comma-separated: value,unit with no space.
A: 62.0,mm
